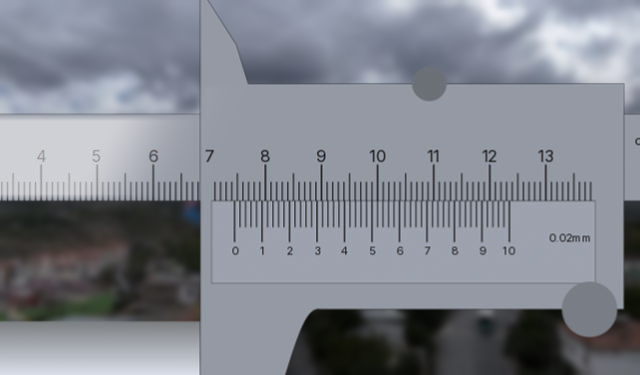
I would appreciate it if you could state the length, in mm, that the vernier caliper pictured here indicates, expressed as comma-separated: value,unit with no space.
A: 74.5,mm
